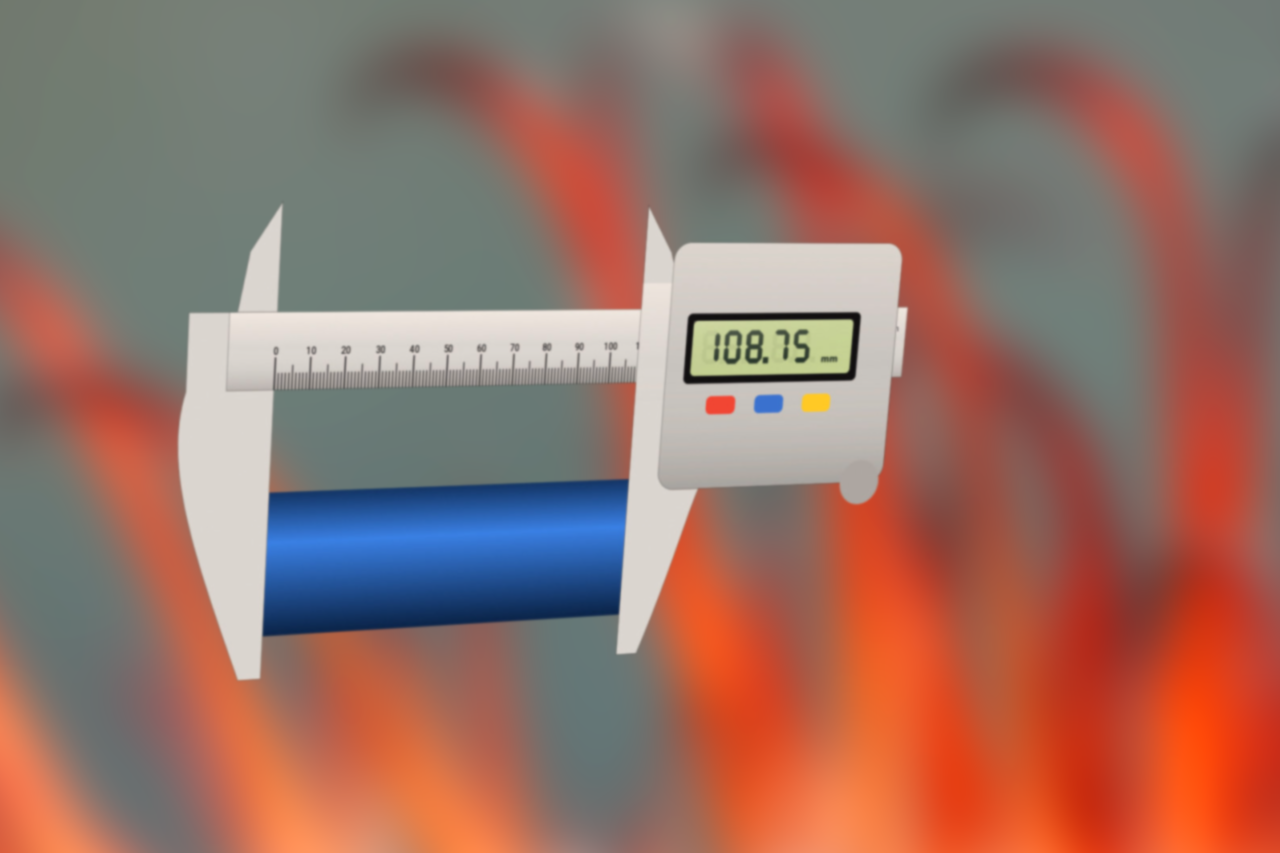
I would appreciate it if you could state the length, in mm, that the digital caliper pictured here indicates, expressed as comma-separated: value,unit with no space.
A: 108.75,mm
